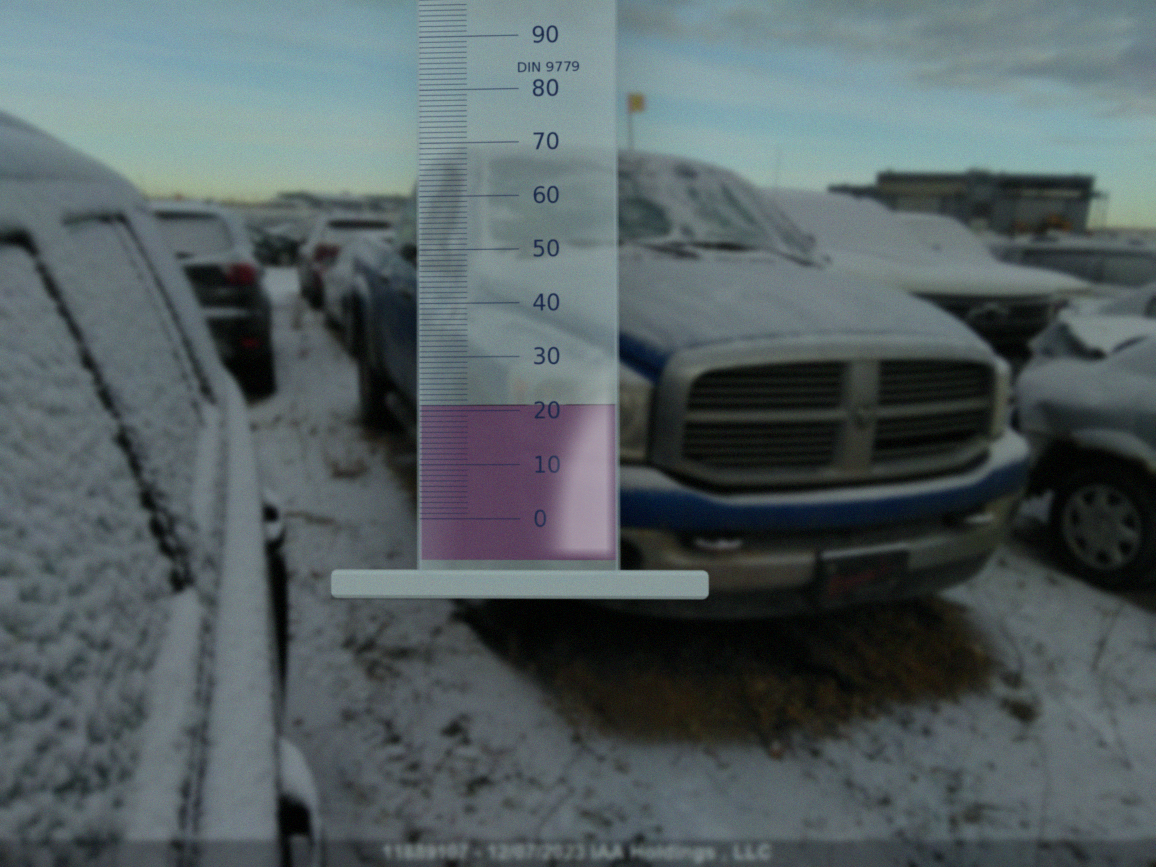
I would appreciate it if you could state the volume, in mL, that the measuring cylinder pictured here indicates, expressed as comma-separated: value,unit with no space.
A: 21,mL
